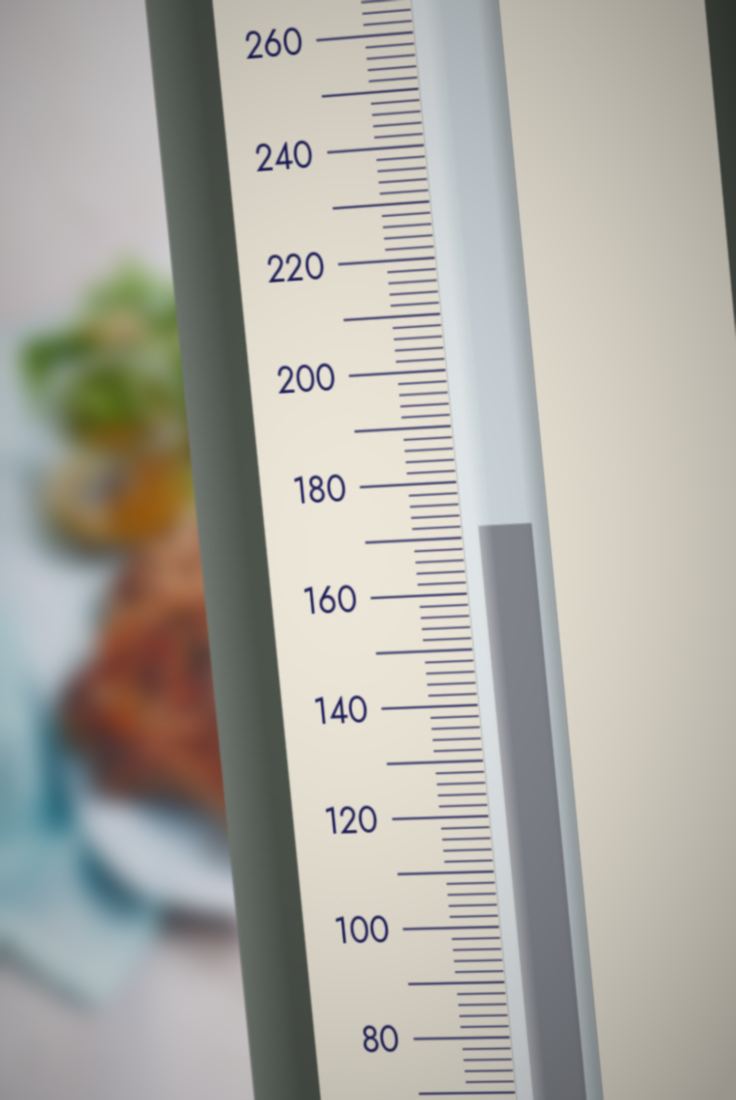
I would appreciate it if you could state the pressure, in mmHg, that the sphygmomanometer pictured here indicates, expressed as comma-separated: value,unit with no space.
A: 172,mmHg
